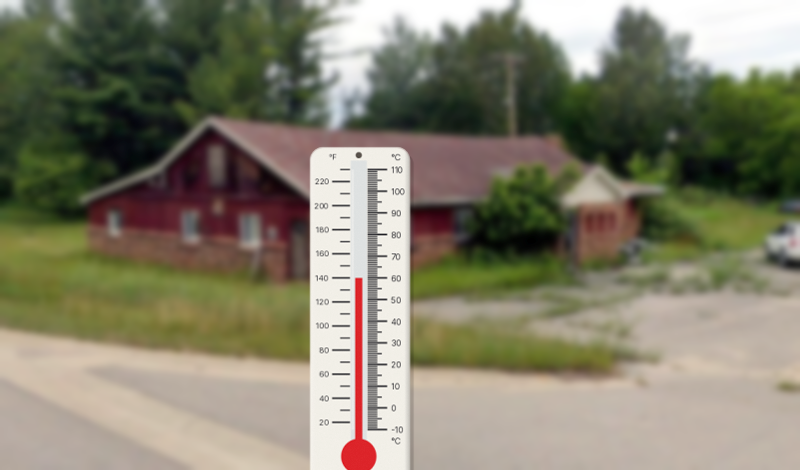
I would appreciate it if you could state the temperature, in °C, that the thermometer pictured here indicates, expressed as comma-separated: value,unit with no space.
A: 60,°C
